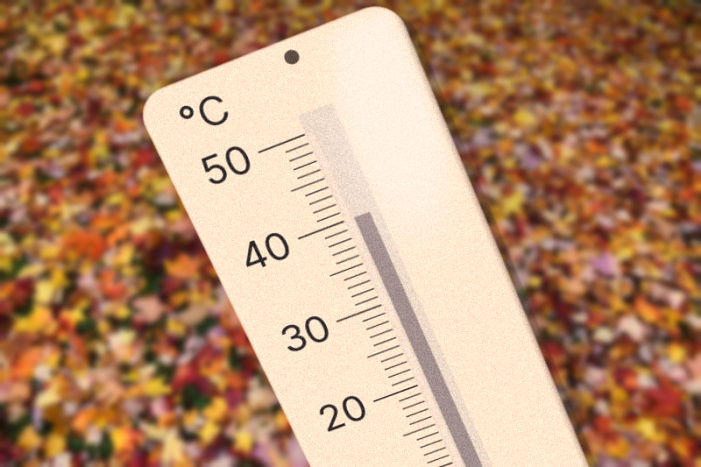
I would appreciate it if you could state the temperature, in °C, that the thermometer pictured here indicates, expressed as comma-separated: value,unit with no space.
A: 40,°C
